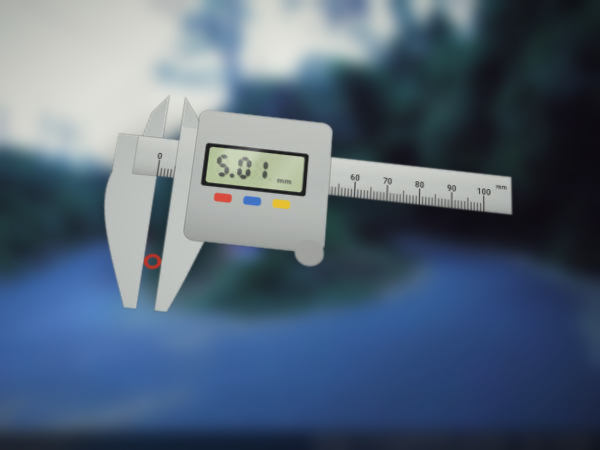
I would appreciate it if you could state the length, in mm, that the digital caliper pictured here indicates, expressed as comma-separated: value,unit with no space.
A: 5.01,mm
